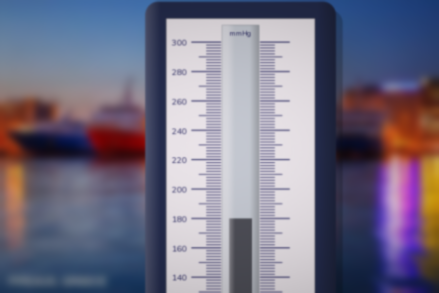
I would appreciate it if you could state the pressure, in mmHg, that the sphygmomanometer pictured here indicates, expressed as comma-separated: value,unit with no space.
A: 180,mmHg
